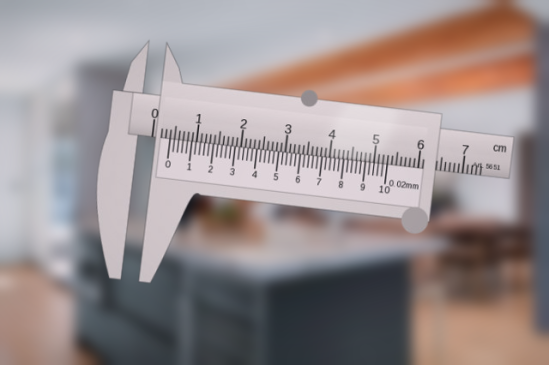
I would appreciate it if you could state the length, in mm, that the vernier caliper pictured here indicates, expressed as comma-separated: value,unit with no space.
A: 4.0,mm
